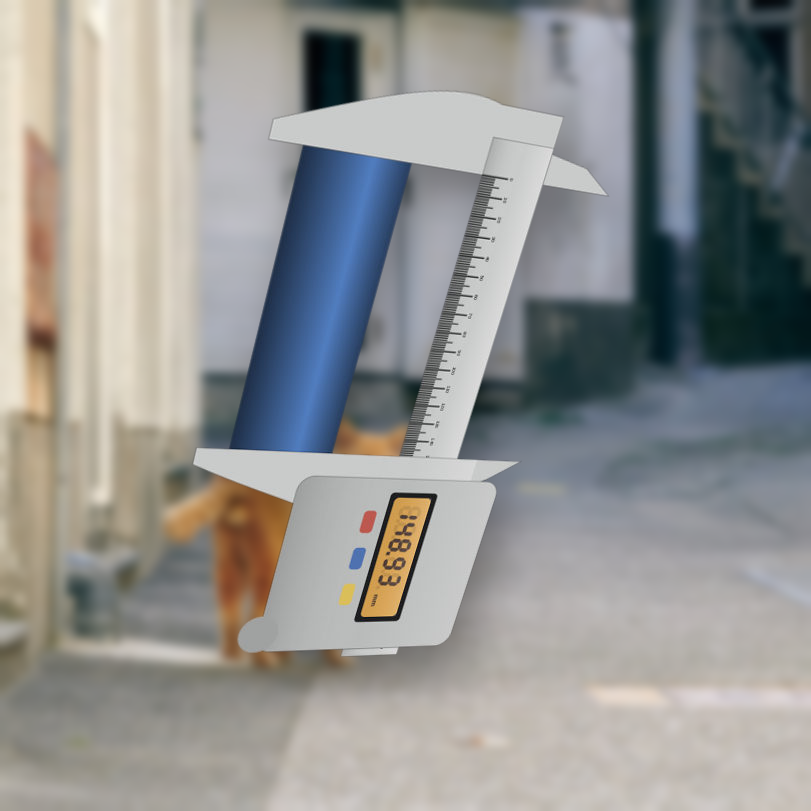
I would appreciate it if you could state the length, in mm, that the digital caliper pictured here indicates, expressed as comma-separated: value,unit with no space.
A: 148.93,mm
